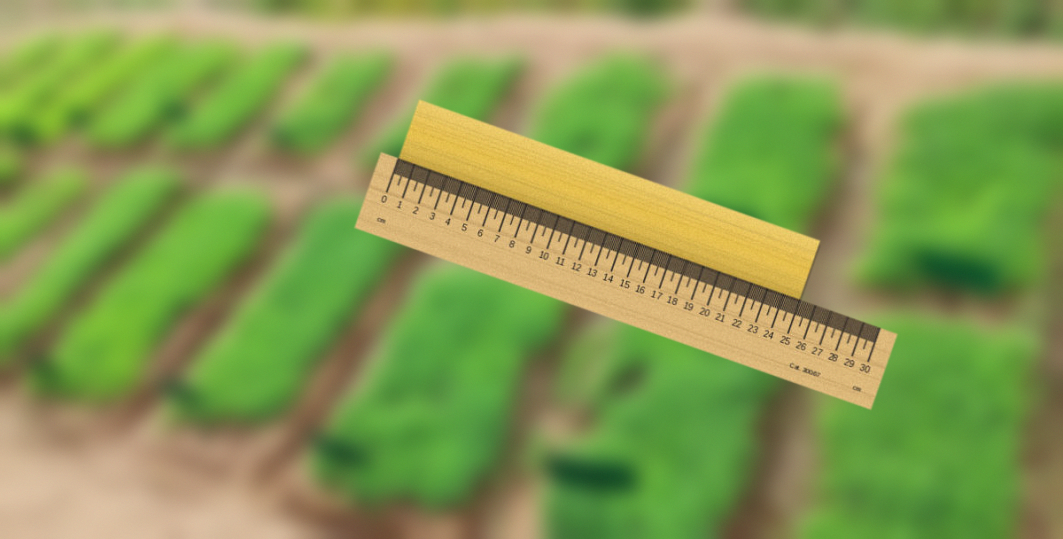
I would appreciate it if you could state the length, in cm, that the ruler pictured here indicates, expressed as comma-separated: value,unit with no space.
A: 25,cm
